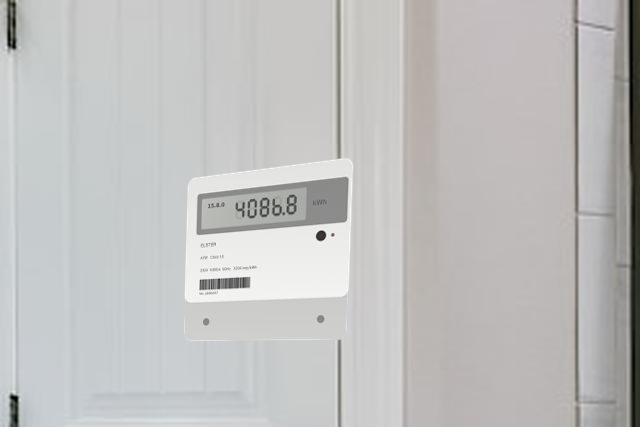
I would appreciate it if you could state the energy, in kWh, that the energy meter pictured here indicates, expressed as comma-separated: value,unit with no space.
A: 4086.8,kWh
